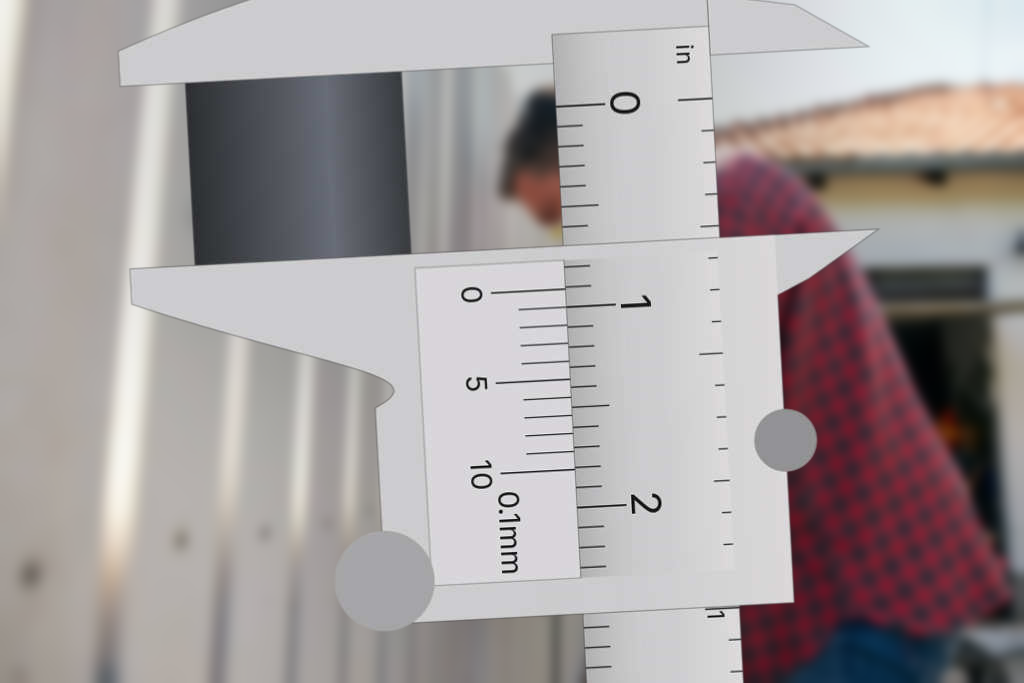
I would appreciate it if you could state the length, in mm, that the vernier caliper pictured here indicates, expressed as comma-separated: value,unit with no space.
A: 9.1,mm
